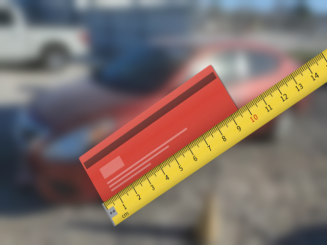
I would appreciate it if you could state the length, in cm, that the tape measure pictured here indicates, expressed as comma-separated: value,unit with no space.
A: 9.5,cm
